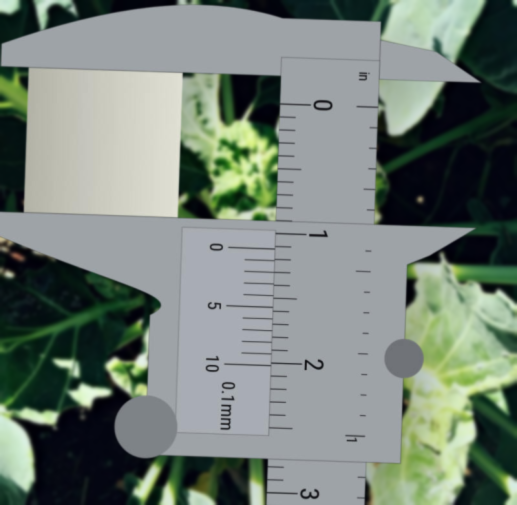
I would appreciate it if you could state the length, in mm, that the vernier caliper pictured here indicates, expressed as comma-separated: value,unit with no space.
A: 11.2,mm
